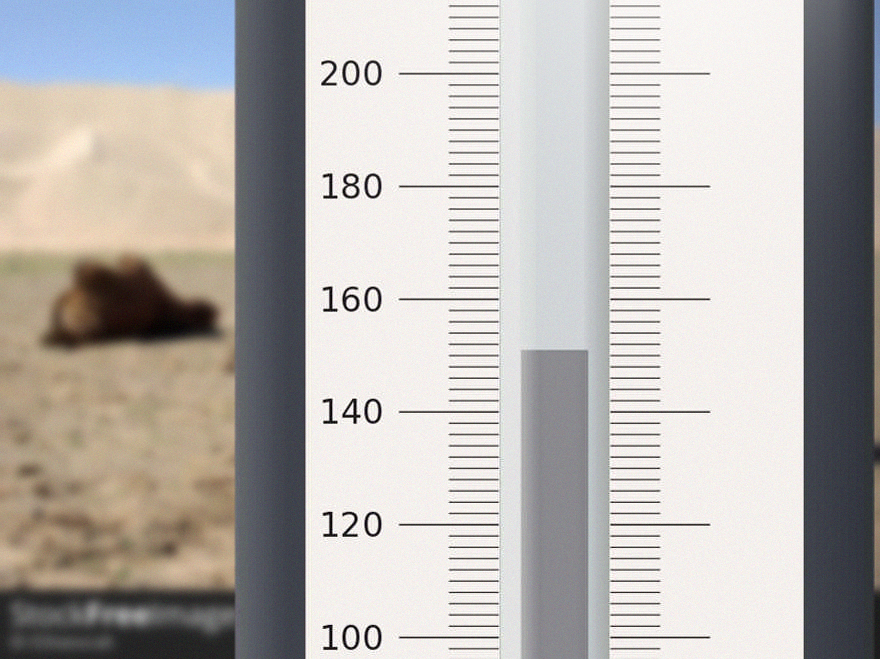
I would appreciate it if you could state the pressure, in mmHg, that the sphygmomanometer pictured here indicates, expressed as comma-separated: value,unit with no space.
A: 151,mmHg
